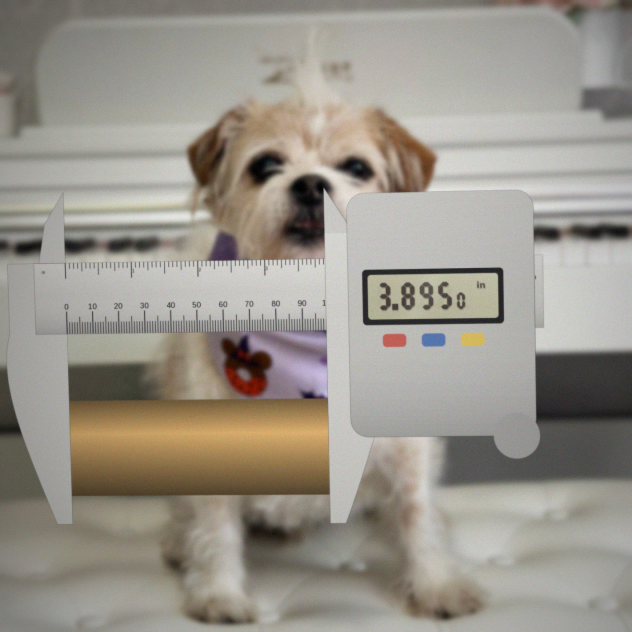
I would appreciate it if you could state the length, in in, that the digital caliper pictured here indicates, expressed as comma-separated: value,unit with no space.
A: 3.8950,in
